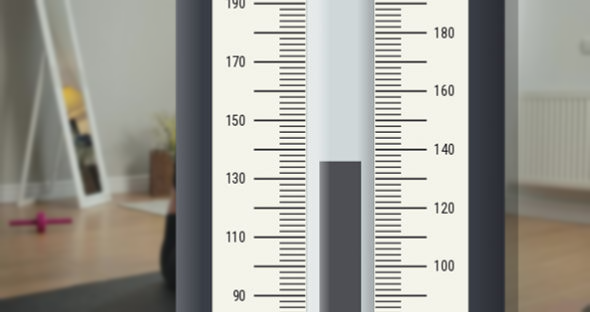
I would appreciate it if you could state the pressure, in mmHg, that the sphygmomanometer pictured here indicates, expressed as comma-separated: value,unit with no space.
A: 136,mmHg
